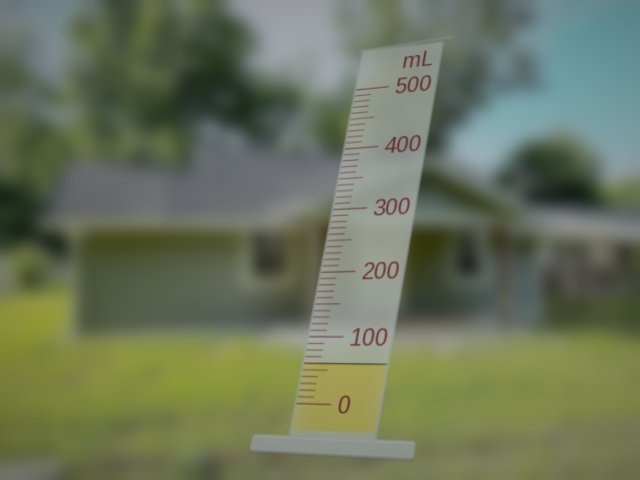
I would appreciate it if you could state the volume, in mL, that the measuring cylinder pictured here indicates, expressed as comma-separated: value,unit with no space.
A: 60,mL
